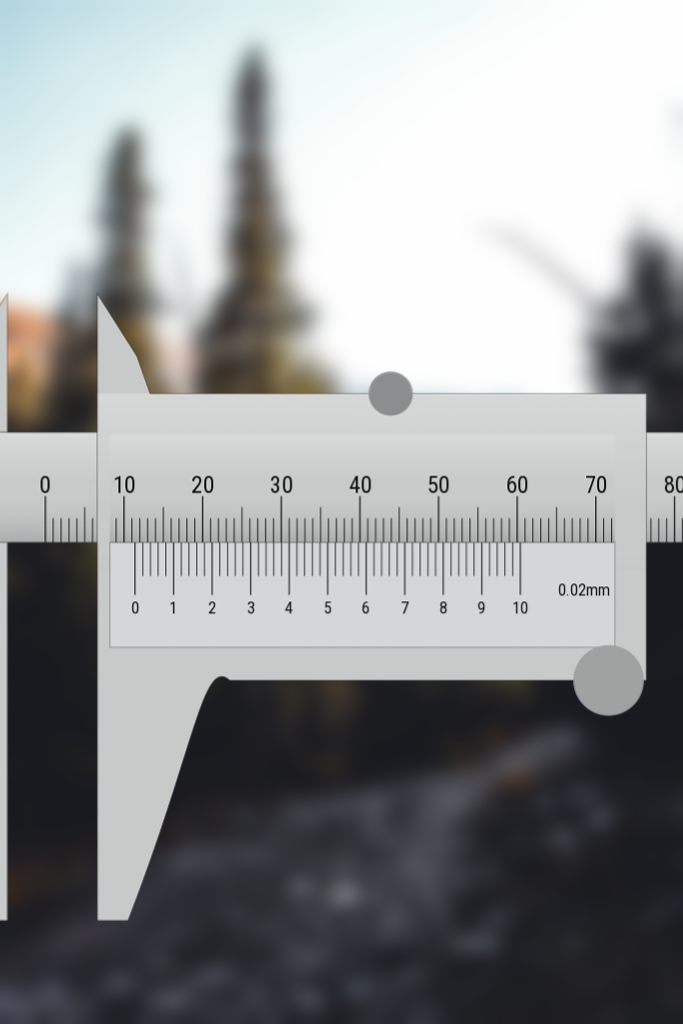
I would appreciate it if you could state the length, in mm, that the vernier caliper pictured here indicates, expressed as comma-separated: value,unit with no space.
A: 11.4,mm
